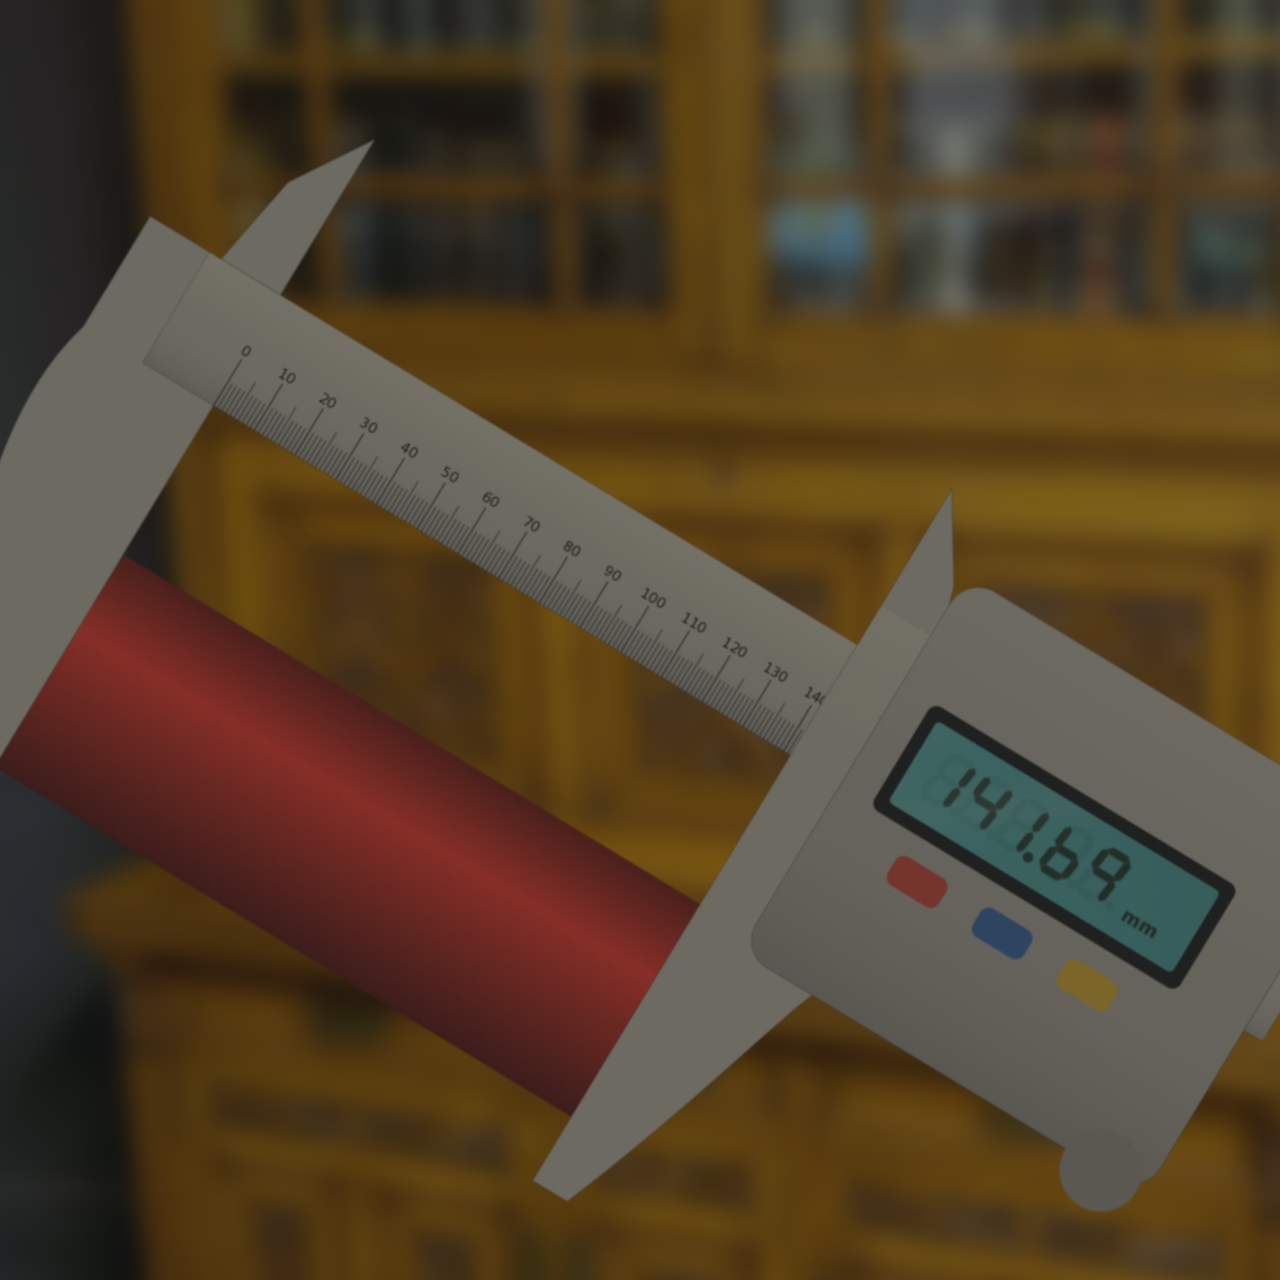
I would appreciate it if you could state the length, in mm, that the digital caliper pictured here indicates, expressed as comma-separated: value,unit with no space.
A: 141.69,mm
